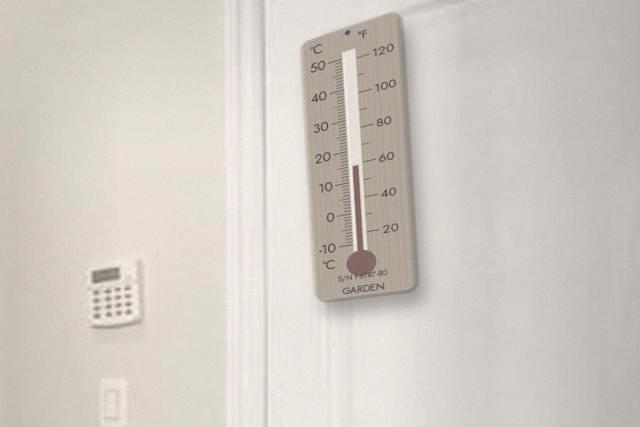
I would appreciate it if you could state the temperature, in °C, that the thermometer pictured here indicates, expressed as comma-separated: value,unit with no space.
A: 15,°C
